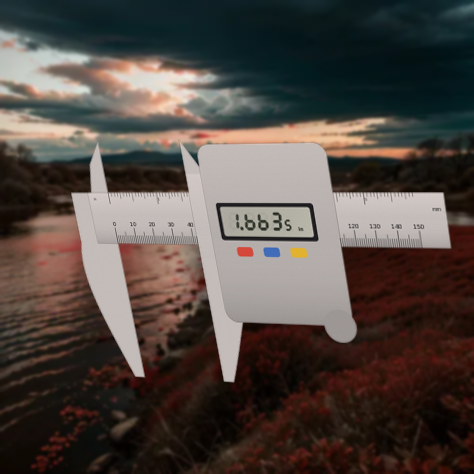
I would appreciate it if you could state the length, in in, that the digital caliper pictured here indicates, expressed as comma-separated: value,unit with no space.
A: 1.6635,in
